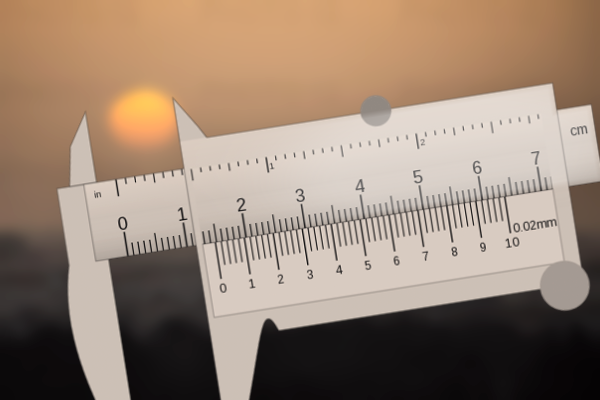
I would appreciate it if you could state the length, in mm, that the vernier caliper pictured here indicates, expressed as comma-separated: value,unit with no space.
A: 14.8,mm
